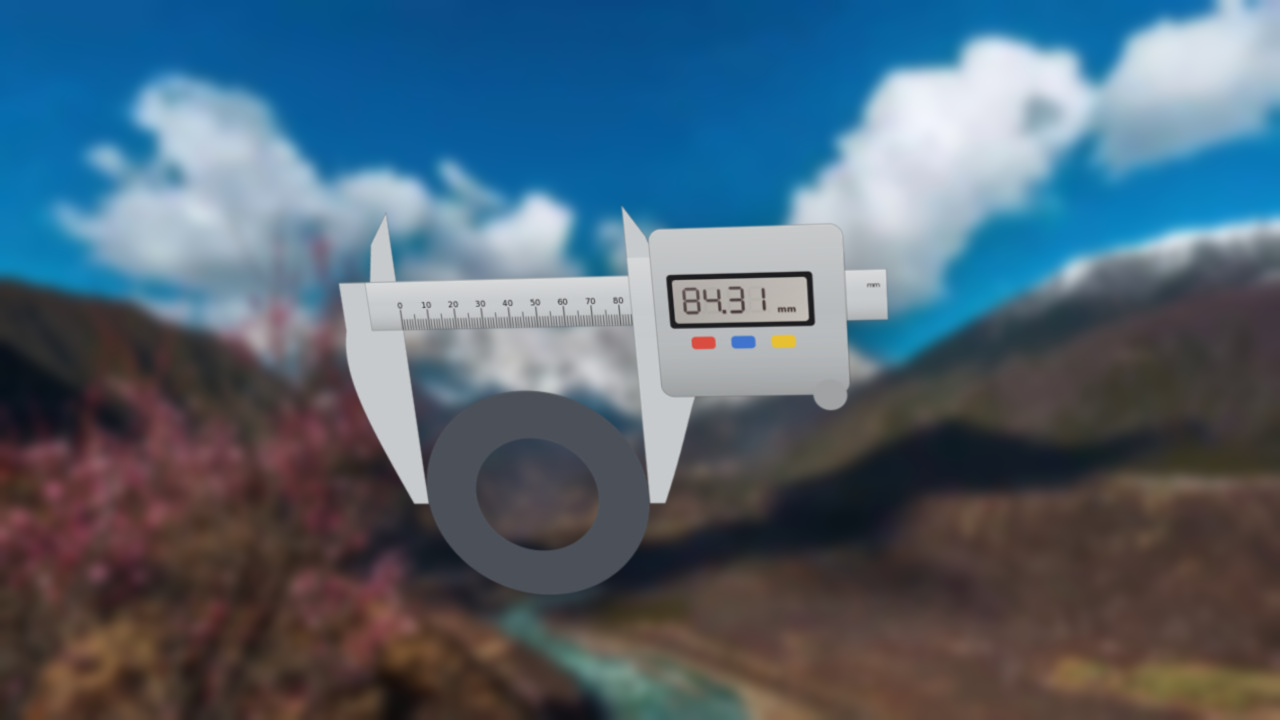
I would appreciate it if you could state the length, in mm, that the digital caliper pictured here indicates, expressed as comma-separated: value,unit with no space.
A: 84.31,mm
